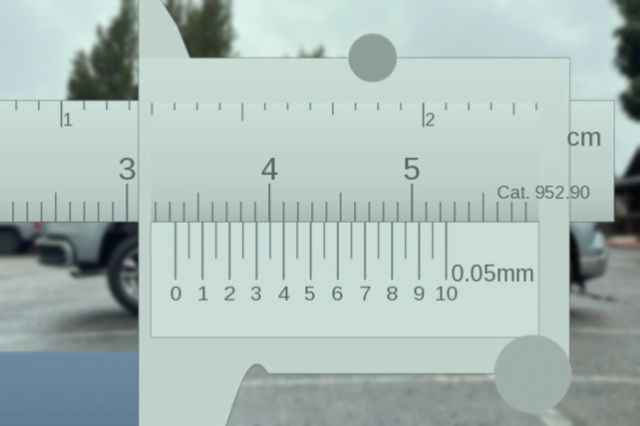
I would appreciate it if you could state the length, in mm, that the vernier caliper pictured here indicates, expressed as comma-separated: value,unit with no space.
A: 33.4,mm
